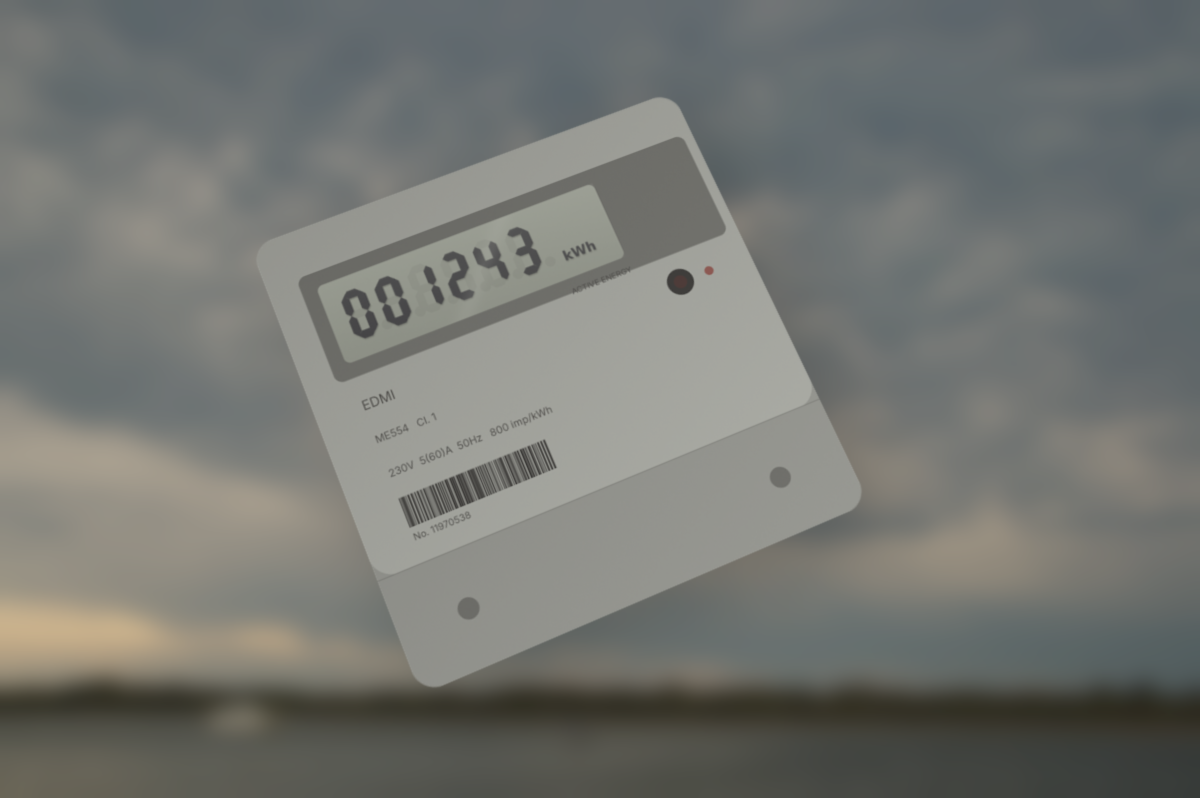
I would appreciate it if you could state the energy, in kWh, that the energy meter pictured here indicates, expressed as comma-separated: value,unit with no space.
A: 1243,kWh
